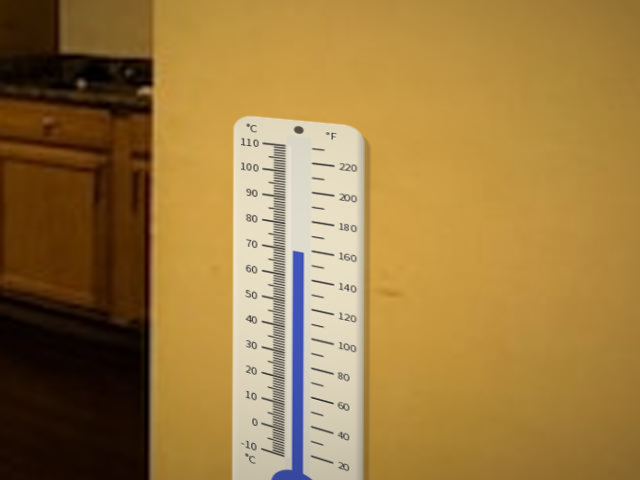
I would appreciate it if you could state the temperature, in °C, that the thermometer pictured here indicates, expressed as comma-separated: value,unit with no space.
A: 70,°C
